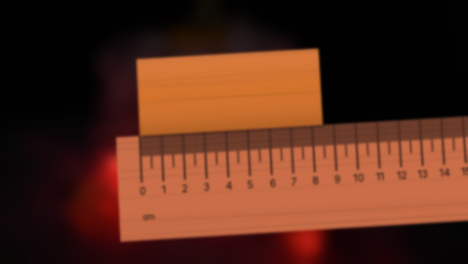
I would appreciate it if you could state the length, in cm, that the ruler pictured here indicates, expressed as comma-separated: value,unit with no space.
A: 8.5,cm
